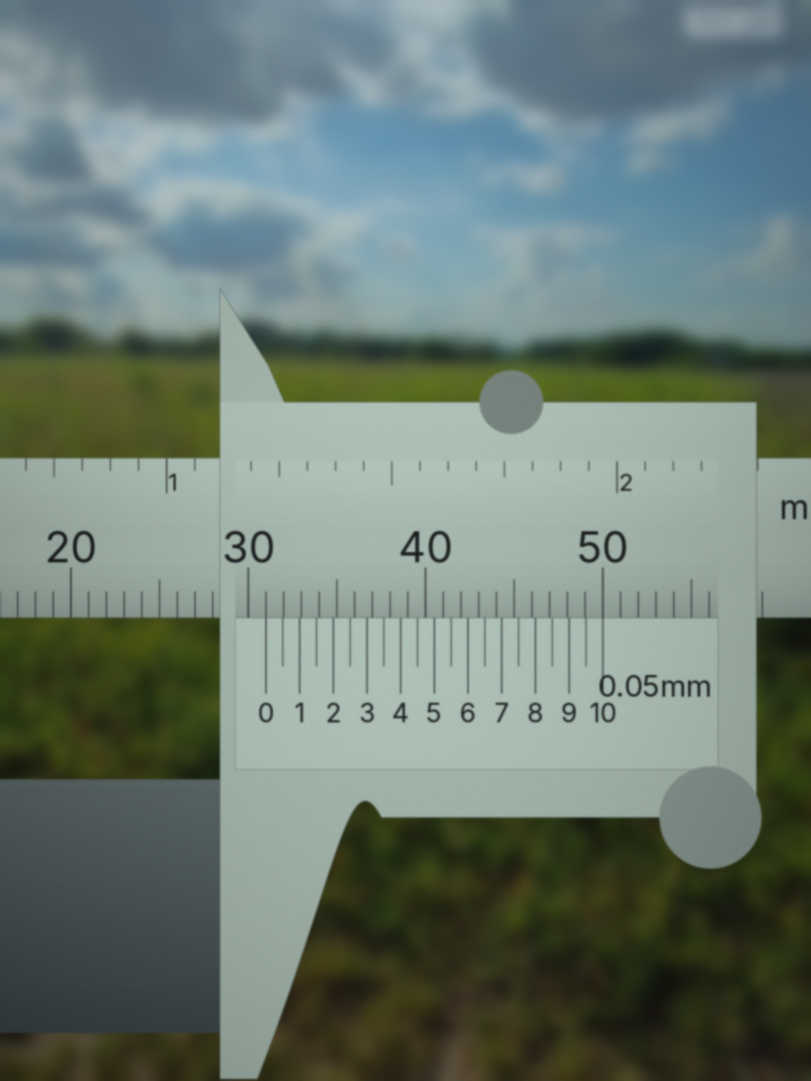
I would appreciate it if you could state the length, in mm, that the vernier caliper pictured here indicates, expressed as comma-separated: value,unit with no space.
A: 31.0,mm
